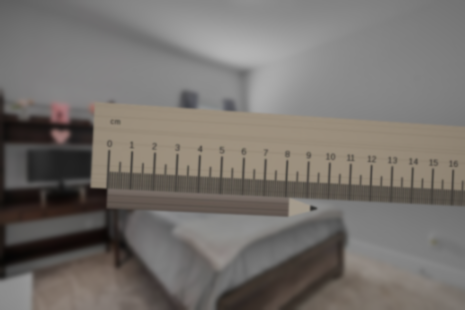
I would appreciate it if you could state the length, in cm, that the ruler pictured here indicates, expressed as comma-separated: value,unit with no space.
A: 9.5,cm
